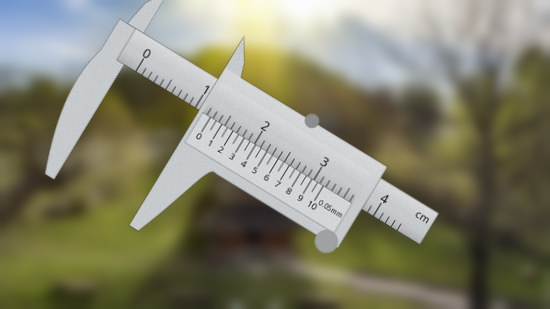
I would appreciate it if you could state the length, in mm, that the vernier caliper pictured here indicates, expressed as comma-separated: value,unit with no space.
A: 12.6,mm
